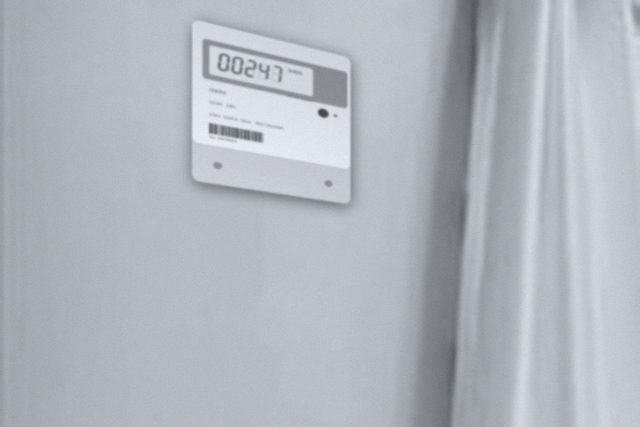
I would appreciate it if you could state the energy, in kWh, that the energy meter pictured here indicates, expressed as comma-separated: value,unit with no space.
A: 247,kWh
